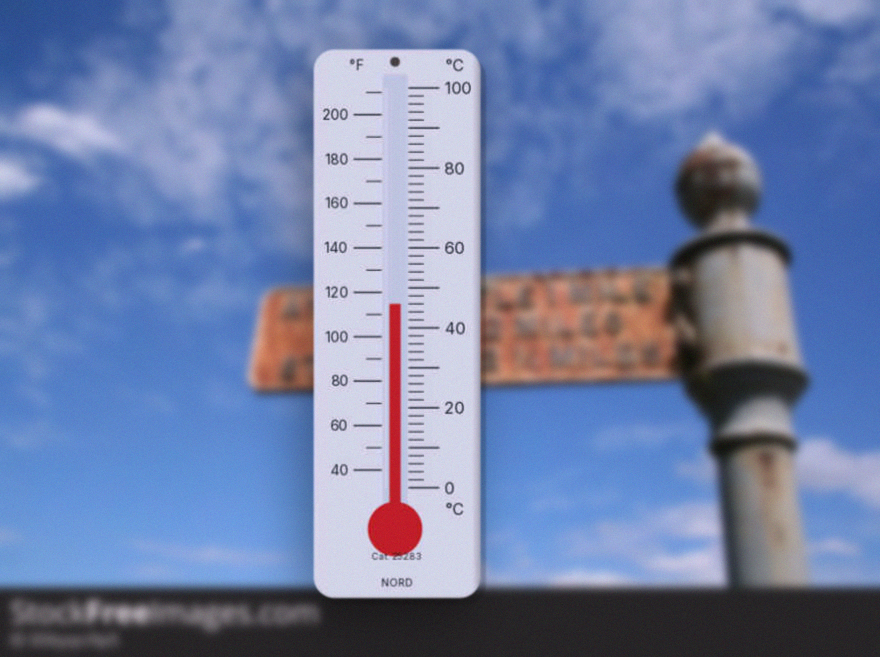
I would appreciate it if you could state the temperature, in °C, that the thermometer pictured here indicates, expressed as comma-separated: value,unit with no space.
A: 46,°C
